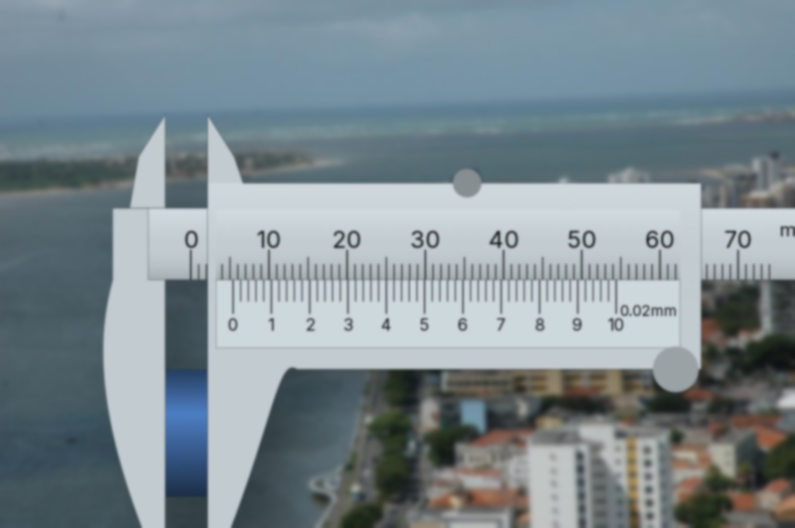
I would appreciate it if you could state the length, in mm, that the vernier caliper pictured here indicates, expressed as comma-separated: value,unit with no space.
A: 5.4,mm
